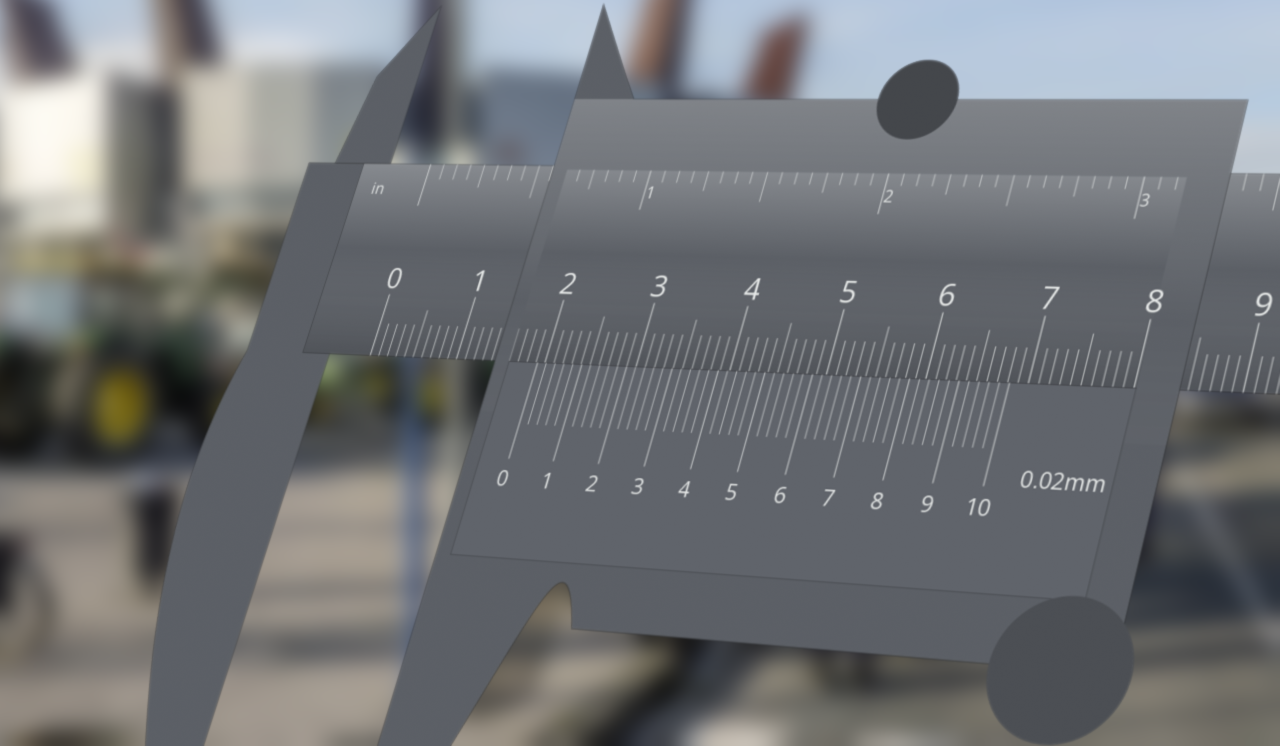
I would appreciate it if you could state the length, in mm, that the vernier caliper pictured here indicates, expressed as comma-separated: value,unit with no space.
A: 19.2,mm
